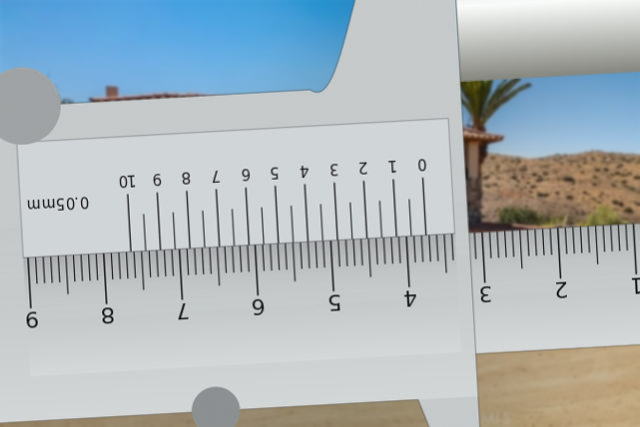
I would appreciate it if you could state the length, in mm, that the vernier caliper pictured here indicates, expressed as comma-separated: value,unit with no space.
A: 37.4,mm
